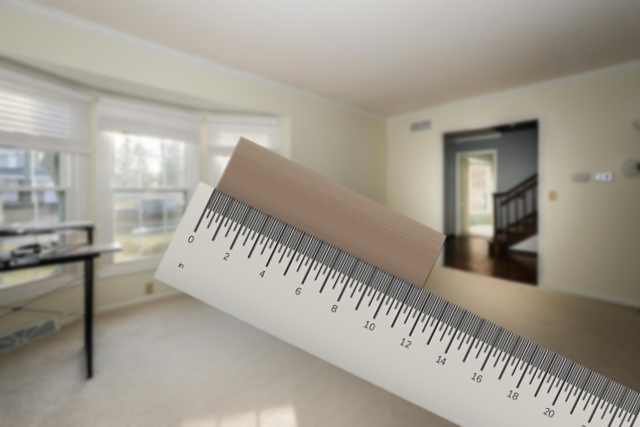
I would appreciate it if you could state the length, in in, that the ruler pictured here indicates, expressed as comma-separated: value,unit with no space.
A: 11.5,in
